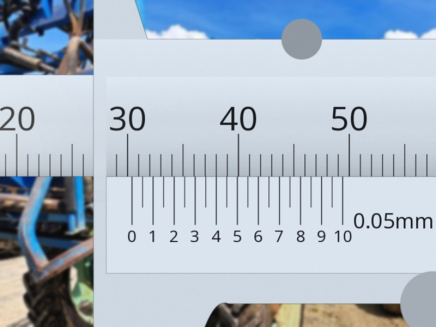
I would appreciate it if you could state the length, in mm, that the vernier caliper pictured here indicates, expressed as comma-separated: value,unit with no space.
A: 30.4,mm
